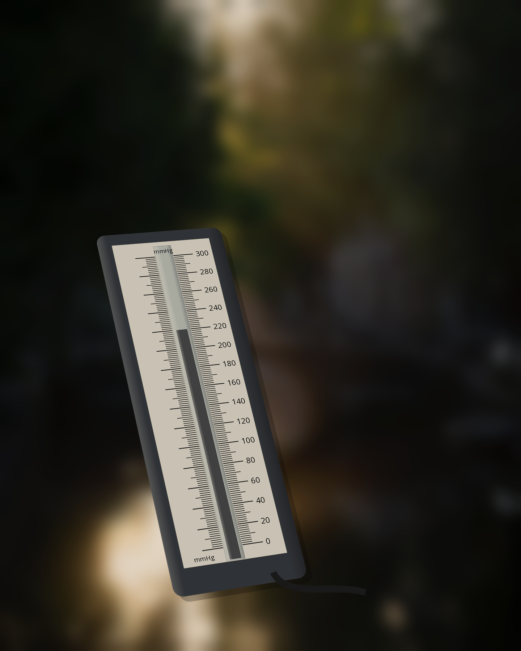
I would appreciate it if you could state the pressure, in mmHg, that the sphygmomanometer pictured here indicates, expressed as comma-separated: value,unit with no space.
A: 220,mmHg
